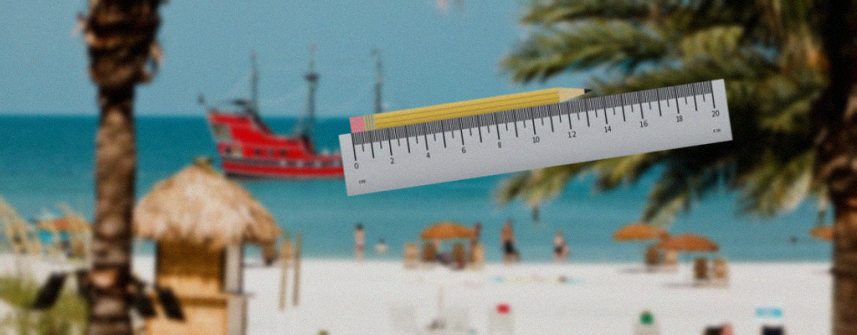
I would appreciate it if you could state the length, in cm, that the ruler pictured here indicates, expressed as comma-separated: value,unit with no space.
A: 13.5,cm
